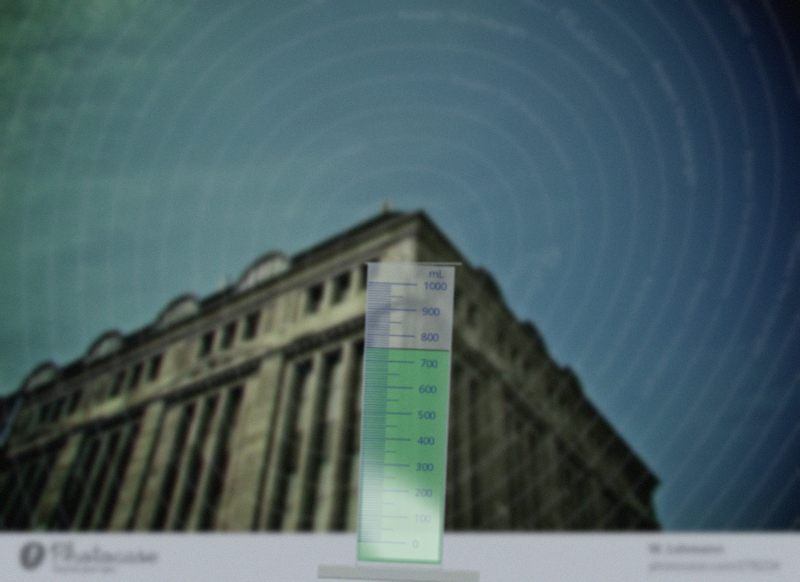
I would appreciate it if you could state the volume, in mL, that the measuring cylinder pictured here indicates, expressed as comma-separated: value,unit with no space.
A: 750,mL
